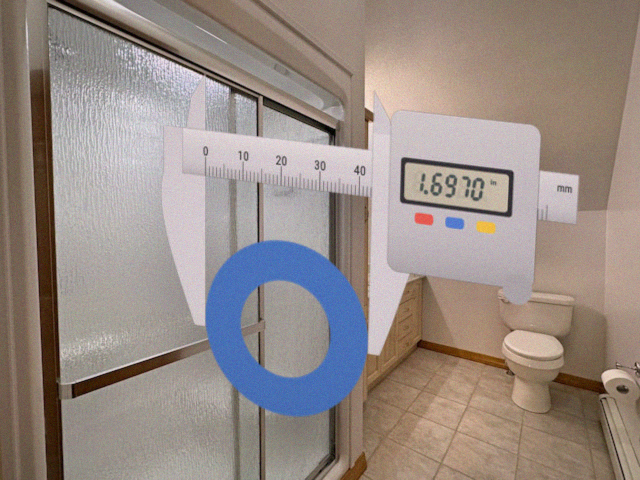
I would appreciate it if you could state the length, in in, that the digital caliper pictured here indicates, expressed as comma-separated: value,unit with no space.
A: 1.6970,in
